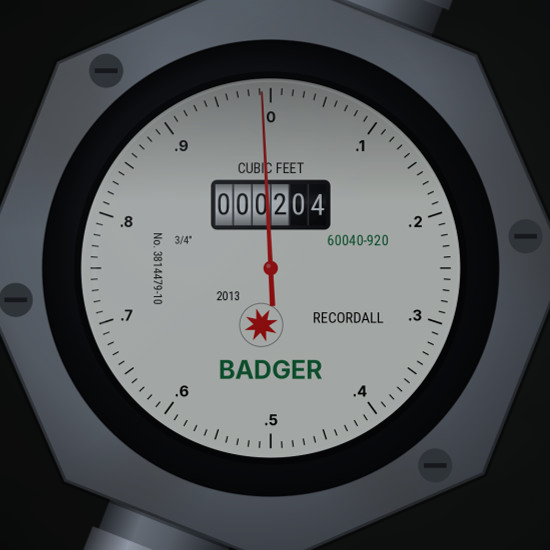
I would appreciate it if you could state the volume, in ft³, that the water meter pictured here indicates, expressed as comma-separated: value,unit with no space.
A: 203.99,ft³
